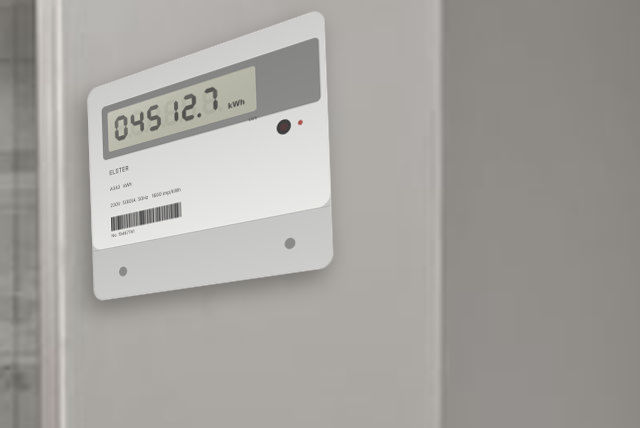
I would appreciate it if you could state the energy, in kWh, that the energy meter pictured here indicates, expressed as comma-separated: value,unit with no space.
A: 4512.7,kWh
